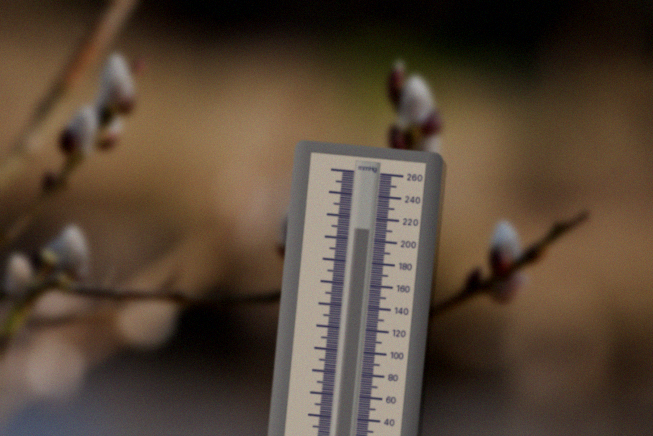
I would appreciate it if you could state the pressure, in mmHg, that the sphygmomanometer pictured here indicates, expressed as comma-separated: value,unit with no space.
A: 210,mmHg
